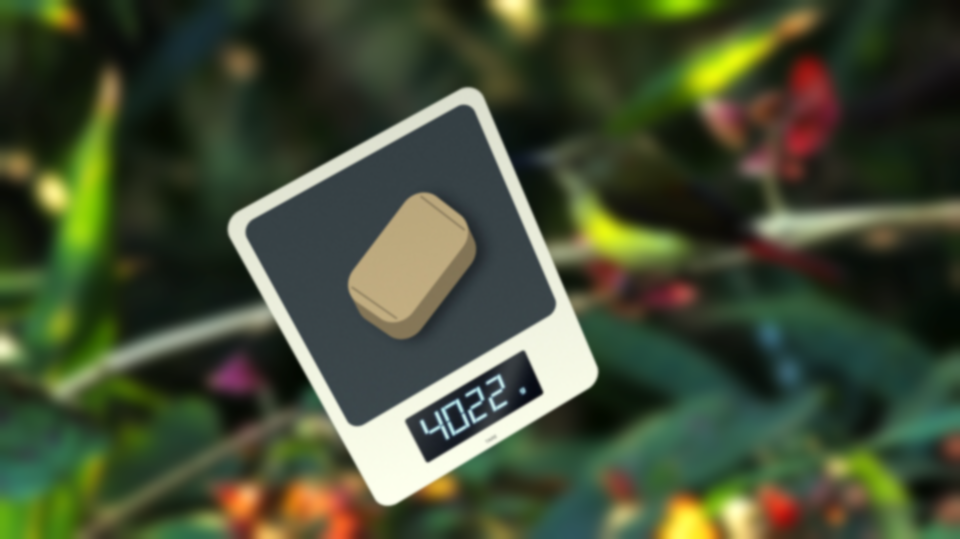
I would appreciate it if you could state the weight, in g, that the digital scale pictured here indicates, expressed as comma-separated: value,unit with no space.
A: 4022,g
